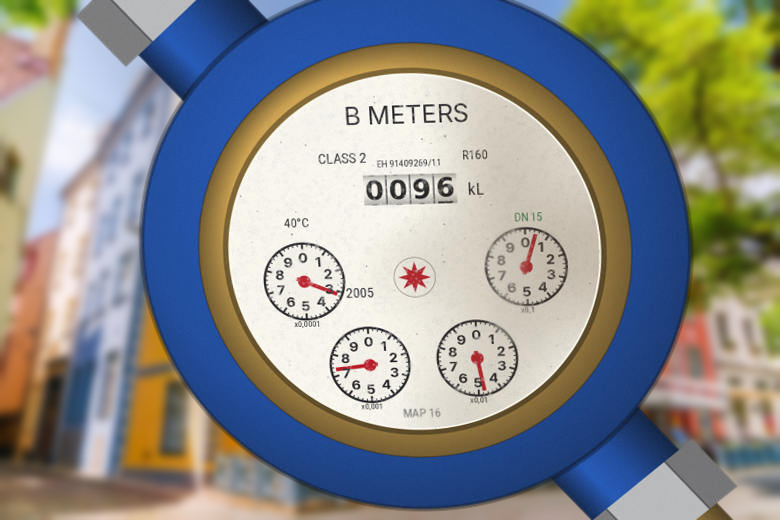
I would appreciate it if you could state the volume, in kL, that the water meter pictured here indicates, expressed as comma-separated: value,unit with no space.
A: 96.0473,kL
